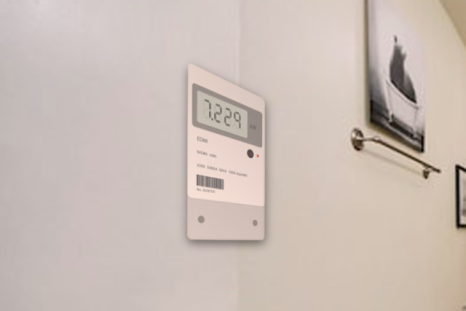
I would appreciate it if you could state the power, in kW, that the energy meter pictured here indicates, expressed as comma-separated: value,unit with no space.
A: 7.229,kW
